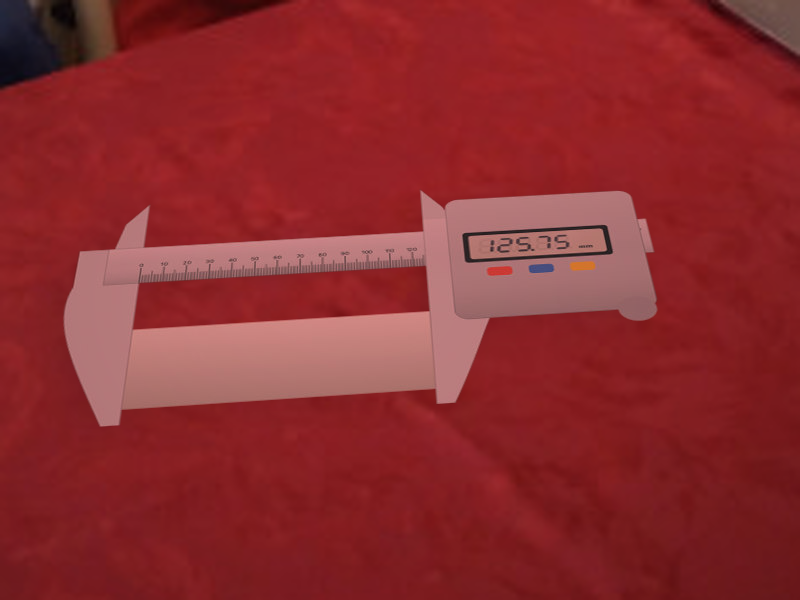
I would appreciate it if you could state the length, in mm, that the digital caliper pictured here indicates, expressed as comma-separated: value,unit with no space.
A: 125.75,mm
